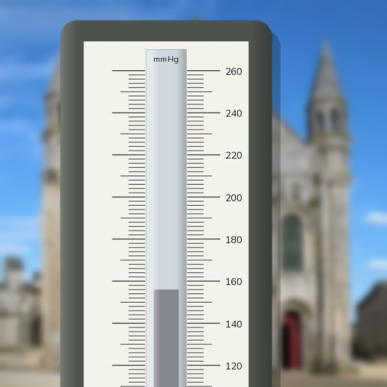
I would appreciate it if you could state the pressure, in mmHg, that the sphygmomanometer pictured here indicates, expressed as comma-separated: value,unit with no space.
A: 156,mmHg
